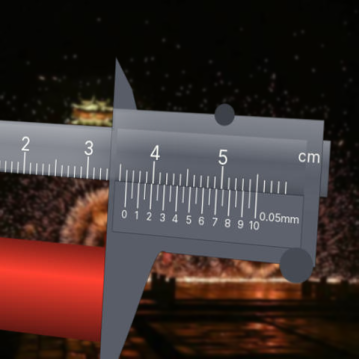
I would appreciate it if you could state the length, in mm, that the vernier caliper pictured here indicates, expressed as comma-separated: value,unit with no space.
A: 36.0,mm
